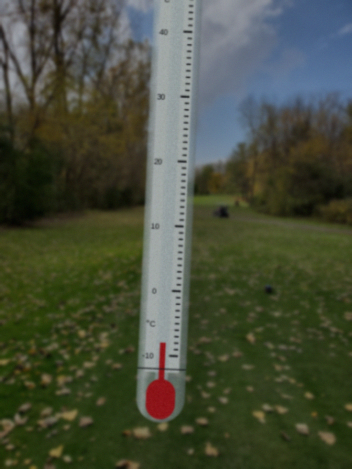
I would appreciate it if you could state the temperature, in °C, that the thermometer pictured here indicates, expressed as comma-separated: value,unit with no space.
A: -8,°C
